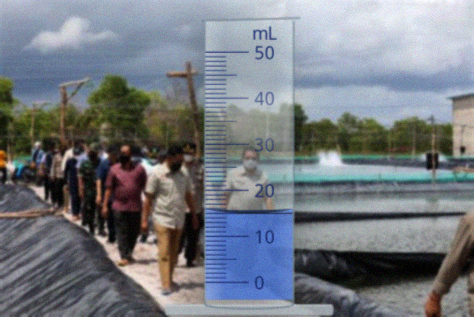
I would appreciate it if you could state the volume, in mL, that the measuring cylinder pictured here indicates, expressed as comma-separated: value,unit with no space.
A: 15,mL
